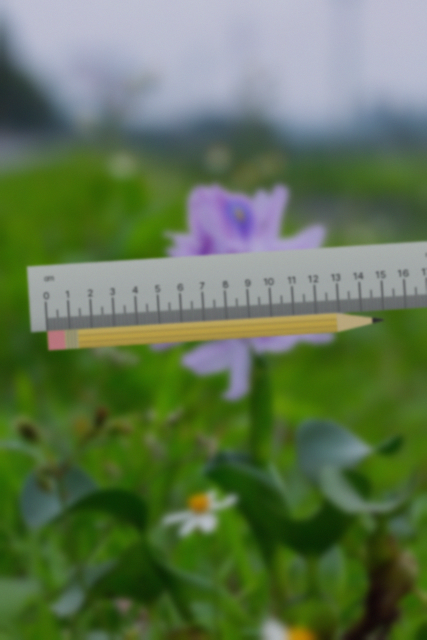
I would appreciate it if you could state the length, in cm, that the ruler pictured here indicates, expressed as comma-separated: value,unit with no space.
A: 15,cm
